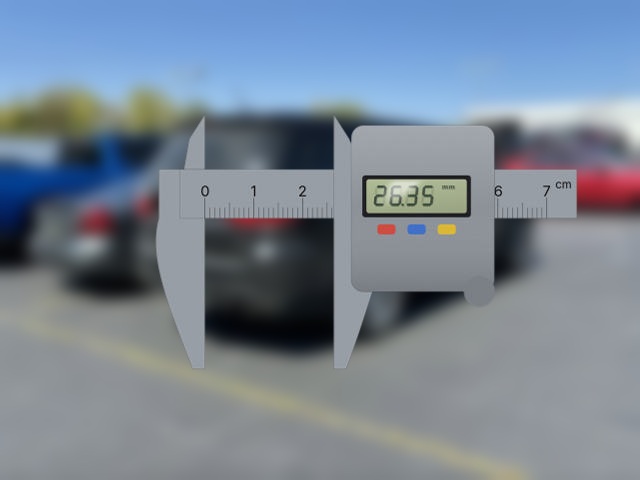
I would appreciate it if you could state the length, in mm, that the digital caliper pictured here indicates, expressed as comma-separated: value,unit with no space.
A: 26.35,mm
